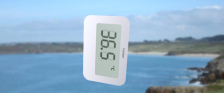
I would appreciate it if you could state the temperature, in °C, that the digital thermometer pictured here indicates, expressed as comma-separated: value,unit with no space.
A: 36.5,°C
